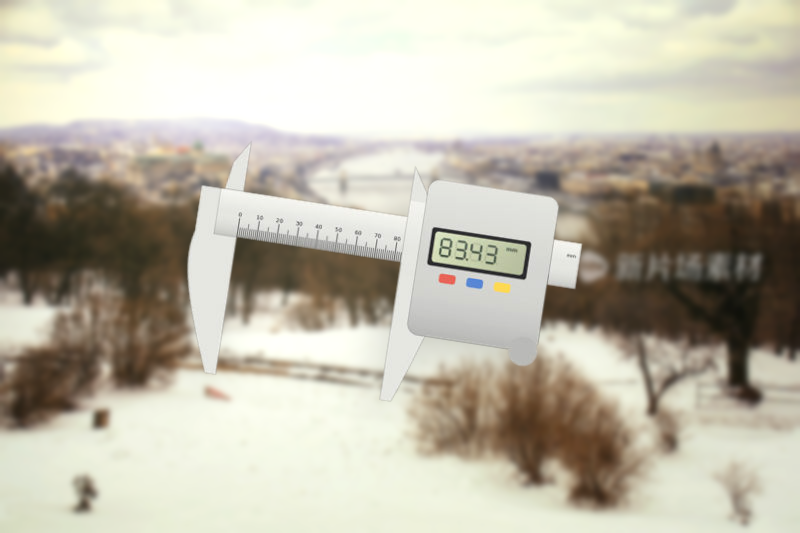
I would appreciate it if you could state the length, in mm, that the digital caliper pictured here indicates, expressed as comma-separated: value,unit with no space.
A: 83.43,mm
